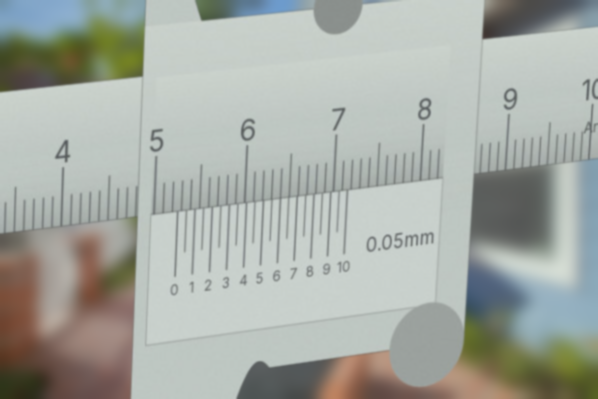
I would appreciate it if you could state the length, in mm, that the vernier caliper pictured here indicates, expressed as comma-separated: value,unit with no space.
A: 52.6,mm
